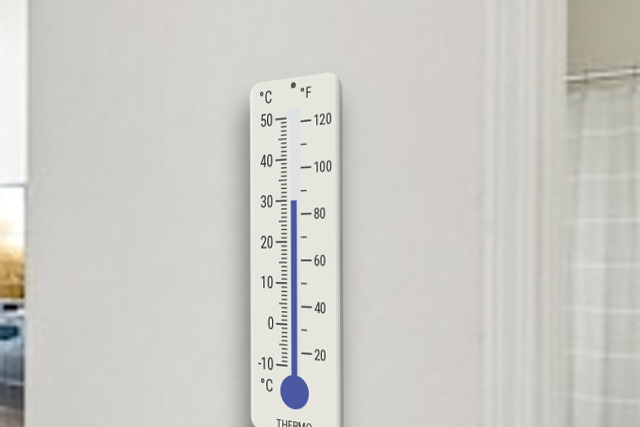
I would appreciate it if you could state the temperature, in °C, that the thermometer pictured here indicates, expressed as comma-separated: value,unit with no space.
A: 30,°C
